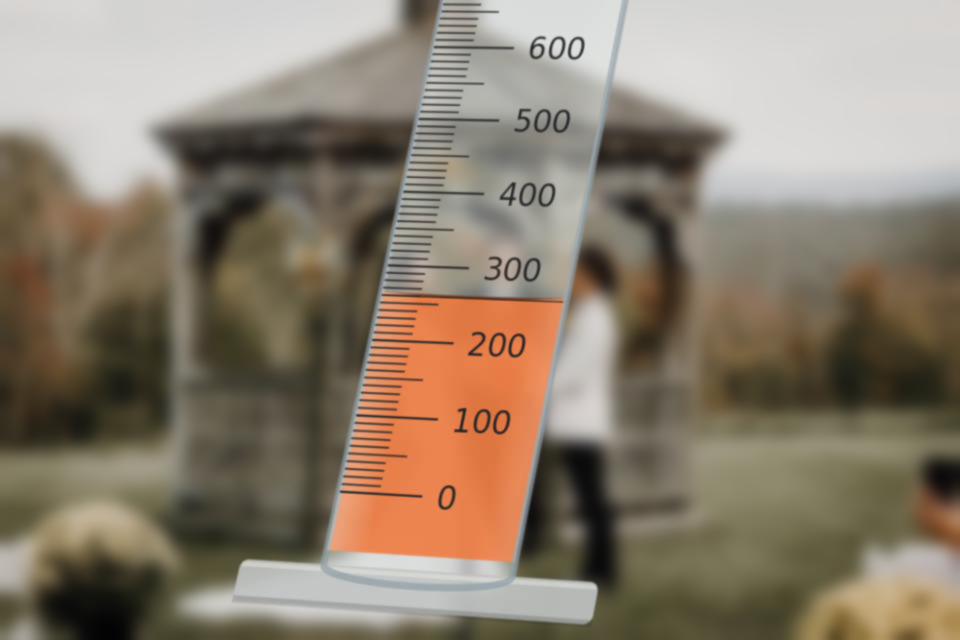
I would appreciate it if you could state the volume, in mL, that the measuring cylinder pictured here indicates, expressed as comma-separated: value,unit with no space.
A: 260,mL
